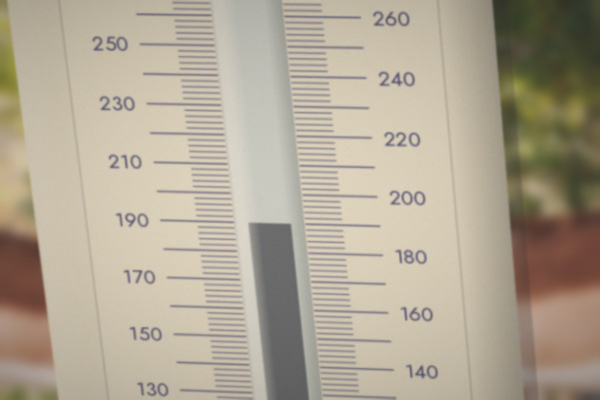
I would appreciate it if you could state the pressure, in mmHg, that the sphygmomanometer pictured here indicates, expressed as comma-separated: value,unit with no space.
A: 190,mmHg
